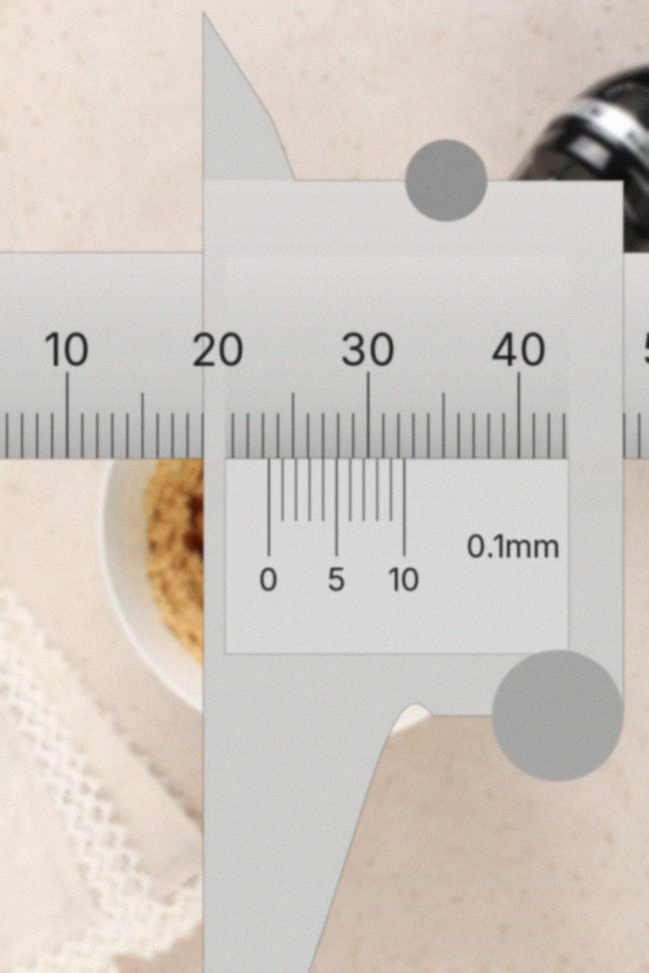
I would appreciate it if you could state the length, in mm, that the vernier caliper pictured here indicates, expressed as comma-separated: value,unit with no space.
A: 23.4,mm
